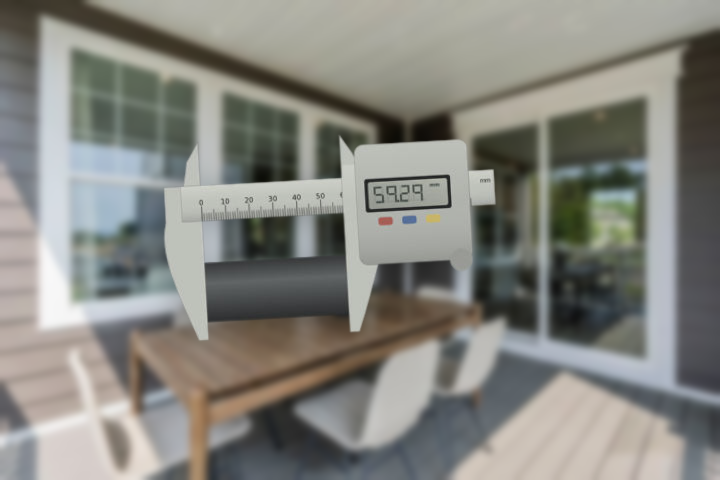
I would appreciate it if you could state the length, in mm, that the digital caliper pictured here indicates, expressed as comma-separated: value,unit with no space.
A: 59.29,mm
